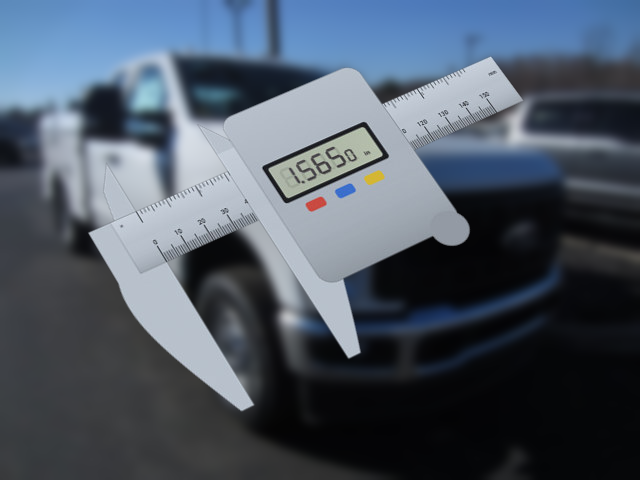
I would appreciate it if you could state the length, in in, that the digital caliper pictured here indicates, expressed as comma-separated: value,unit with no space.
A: 1.5650,in
